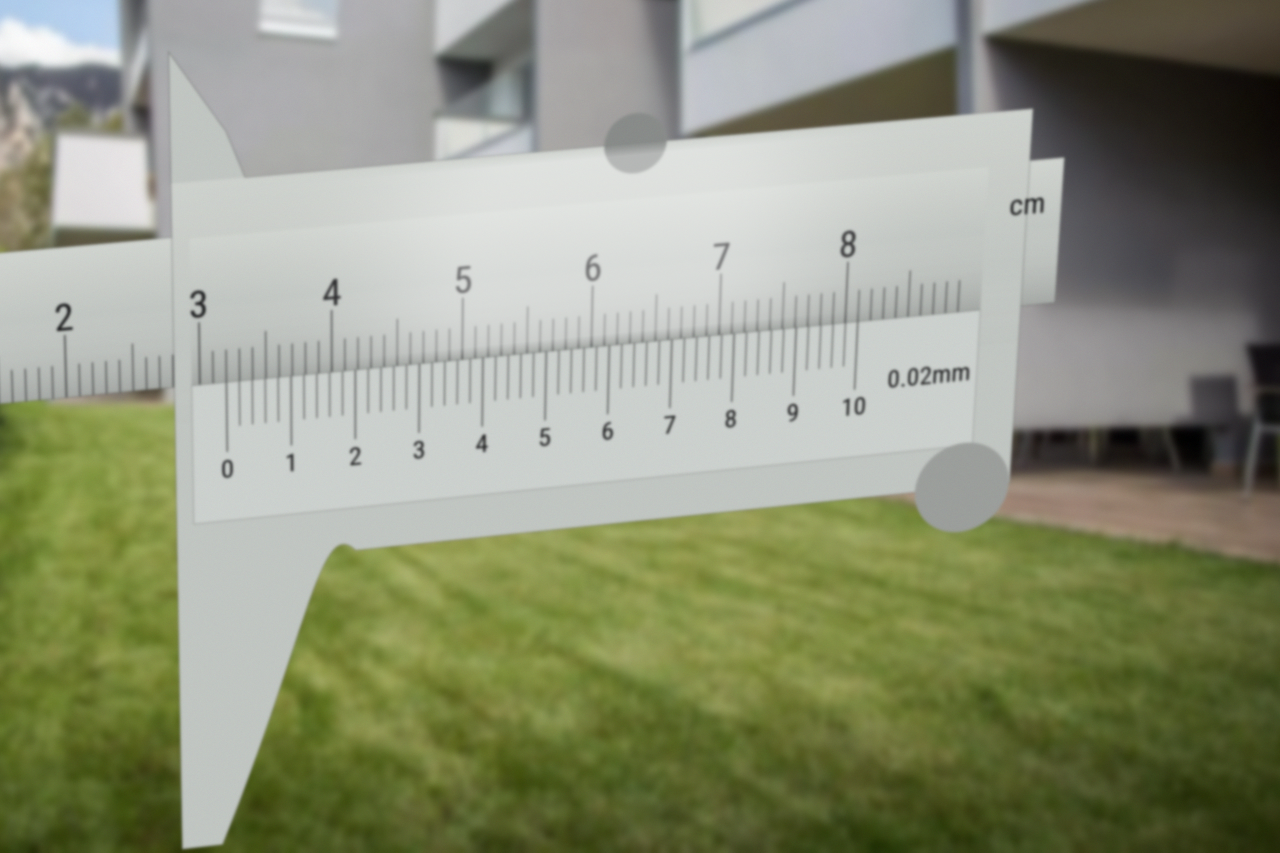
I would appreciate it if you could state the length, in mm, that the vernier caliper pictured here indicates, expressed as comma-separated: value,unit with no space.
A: 32.0,mm
